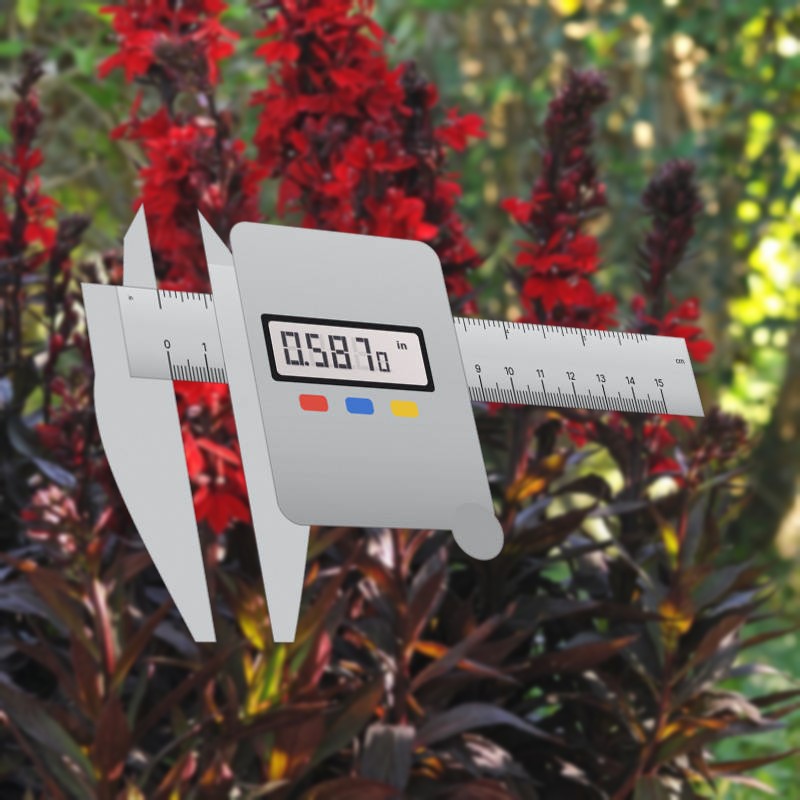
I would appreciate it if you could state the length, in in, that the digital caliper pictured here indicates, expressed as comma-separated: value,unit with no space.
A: 0.5870,in
